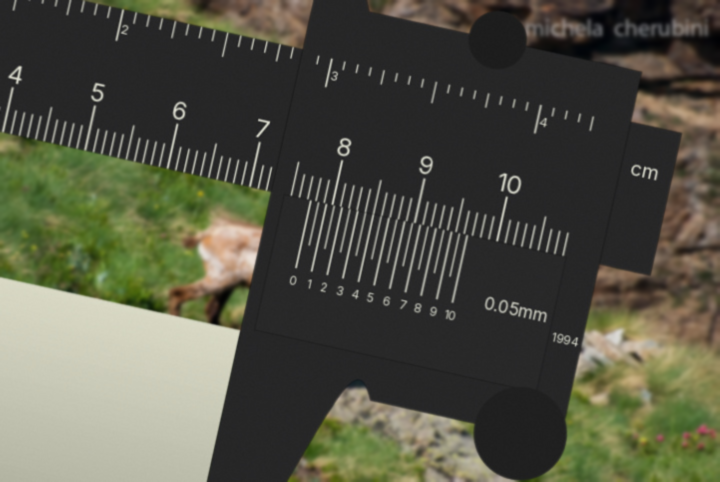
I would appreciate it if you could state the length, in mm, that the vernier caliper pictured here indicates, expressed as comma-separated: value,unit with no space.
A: 77.4,mm
